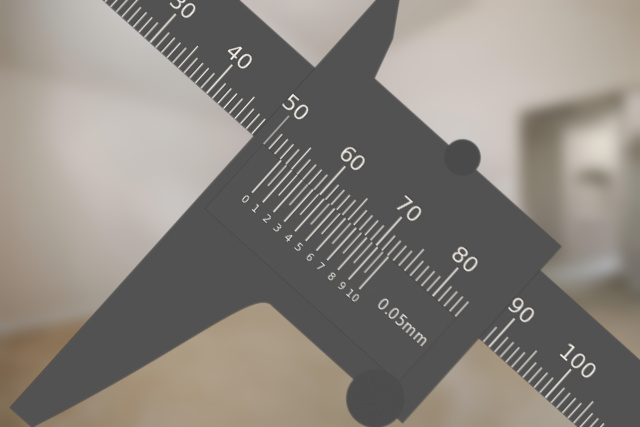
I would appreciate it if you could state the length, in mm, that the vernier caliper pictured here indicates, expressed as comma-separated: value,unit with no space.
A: 53.2,mm
